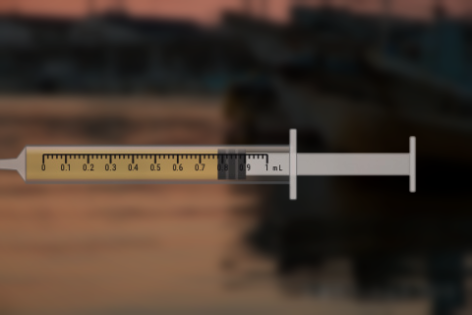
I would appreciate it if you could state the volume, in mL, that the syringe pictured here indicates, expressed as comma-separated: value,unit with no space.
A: 0.78,mL
